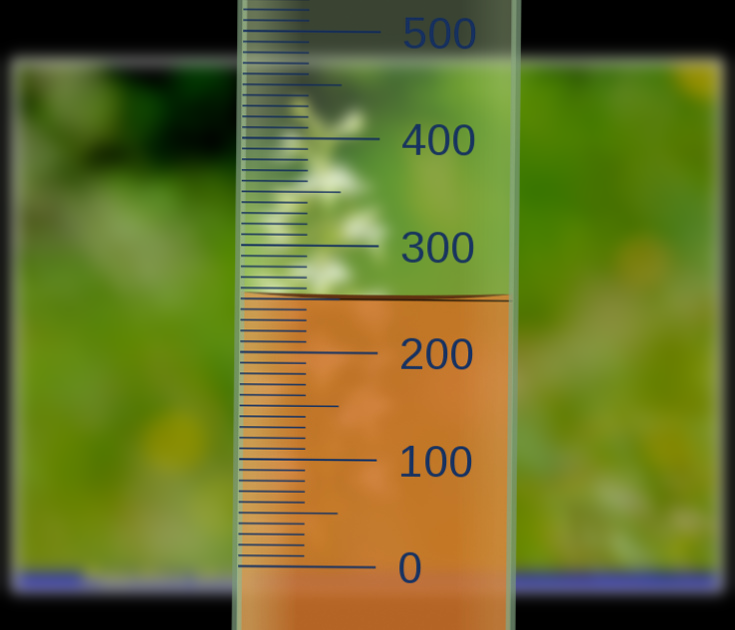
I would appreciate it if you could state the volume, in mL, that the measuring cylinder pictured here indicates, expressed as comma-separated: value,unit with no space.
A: 250,mL
